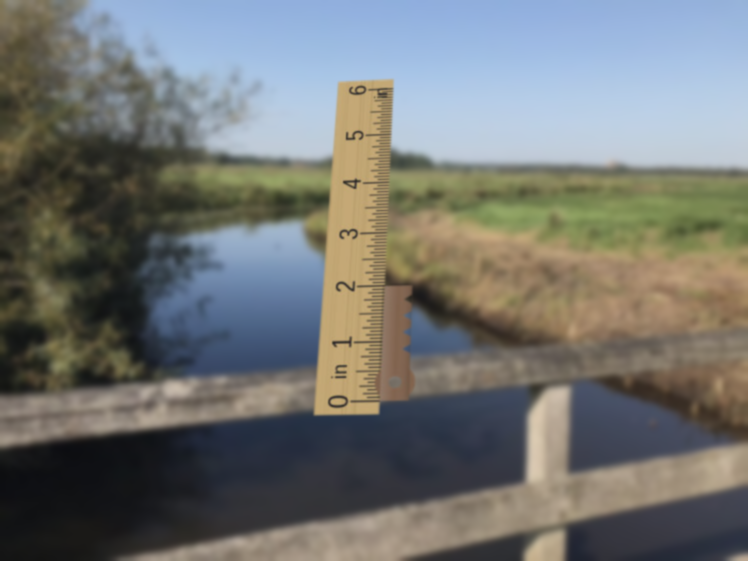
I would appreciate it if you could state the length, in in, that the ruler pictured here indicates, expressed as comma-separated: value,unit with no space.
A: 2,in
